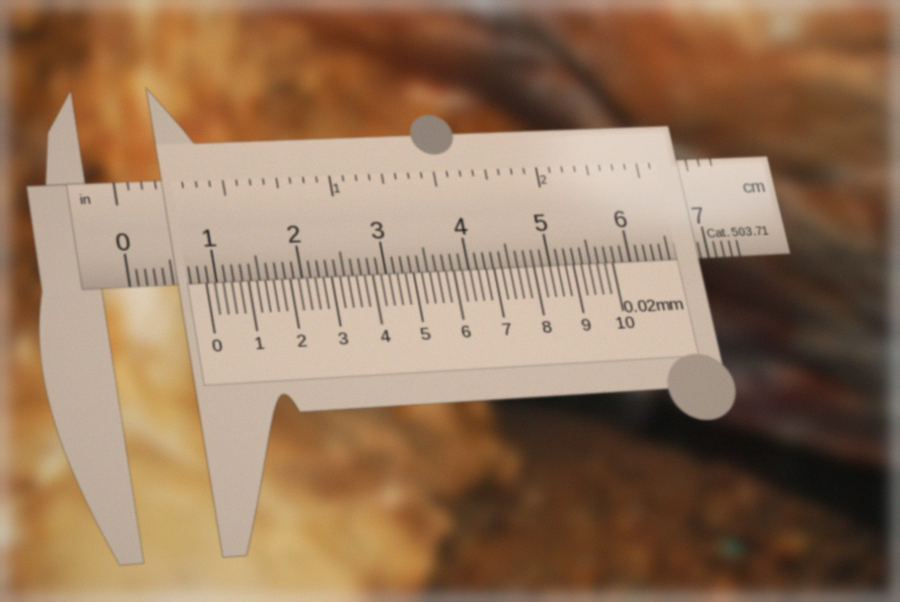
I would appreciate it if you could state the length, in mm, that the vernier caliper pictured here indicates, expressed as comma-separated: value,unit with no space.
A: 8.8,mm
